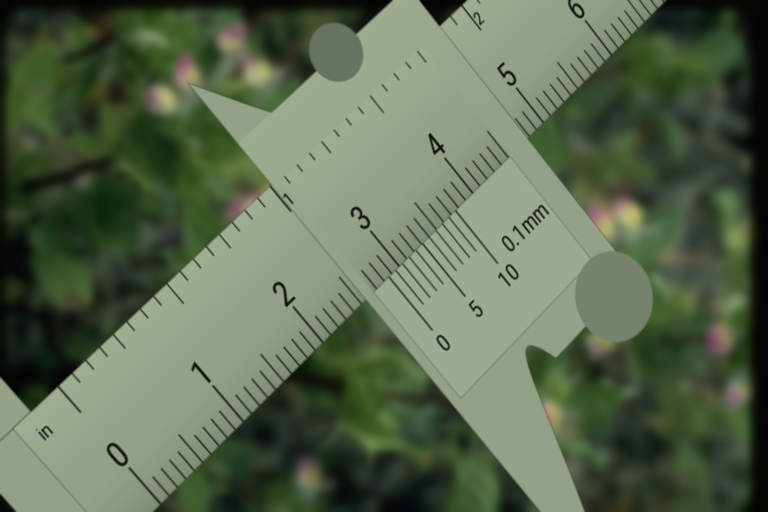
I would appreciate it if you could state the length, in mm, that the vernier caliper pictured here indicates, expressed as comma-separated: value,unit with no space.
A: 28.6,mm
